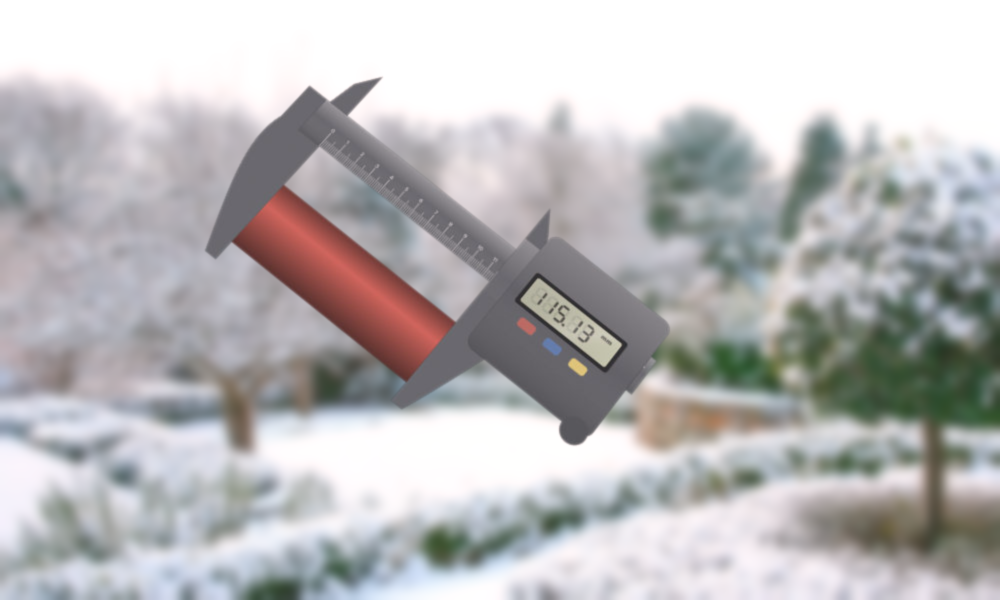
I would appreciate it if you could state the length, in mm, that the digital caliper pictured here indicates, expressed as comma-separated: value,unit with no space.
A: 115.13,mm
